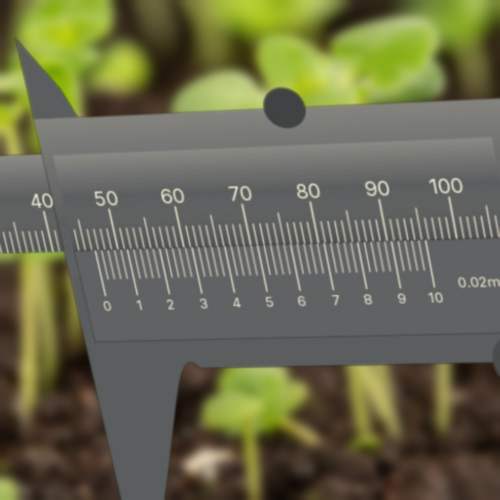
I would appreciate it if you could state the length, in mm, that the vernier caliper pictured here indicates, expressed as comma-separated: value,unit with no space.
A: 46.5,mm
